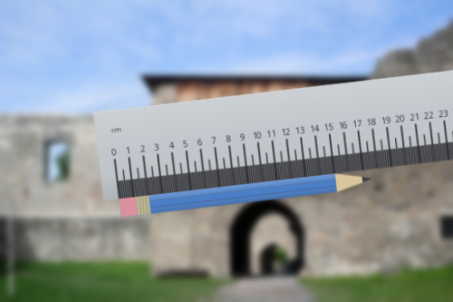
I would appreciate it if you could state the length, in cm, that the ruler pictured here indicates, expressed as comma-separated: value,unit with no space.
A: 17.5,cm
